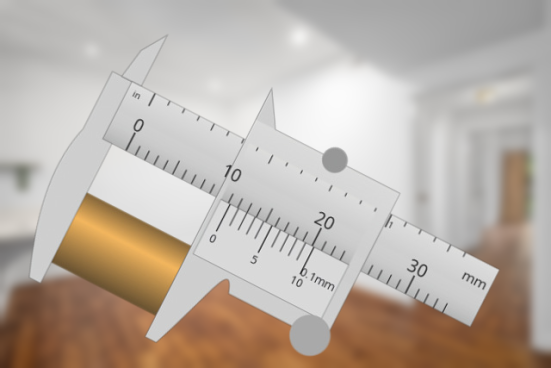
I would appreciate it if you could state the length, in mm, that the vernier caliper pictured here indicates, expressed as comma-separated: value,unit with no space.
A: 11.2,mm
